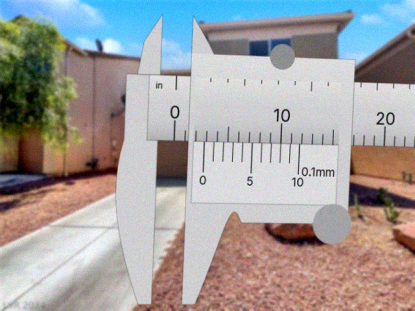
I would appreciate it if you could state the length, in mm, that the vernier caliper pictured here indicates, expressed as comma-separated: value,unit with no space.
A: 2.8,mm
